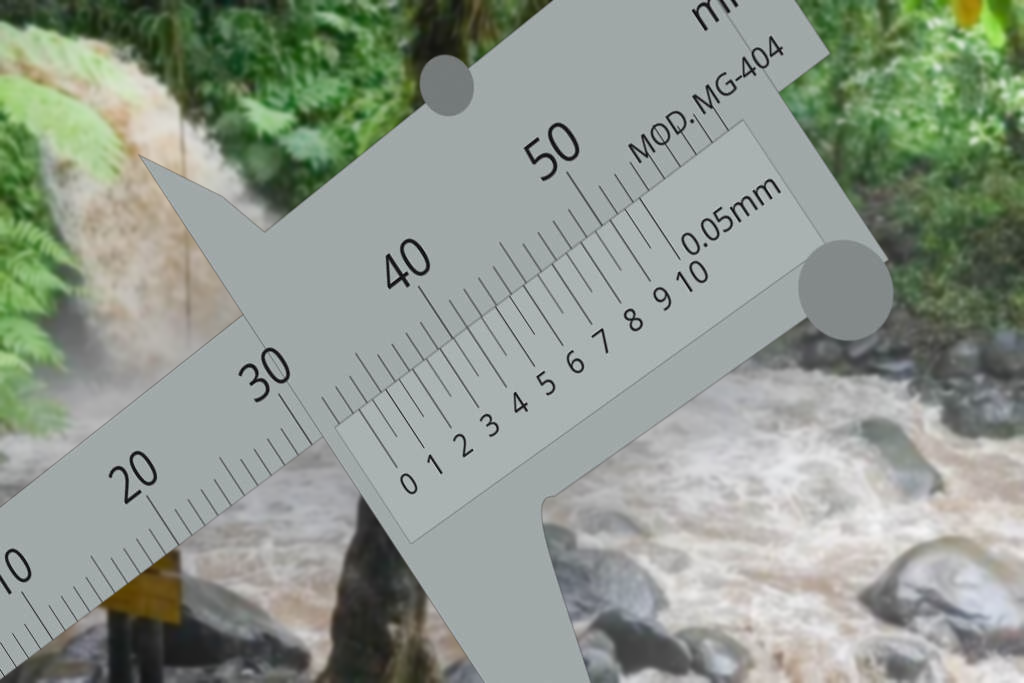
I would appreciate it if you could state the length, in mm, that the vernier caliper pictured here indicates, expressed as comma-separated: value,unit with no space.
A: 33.4,mm
